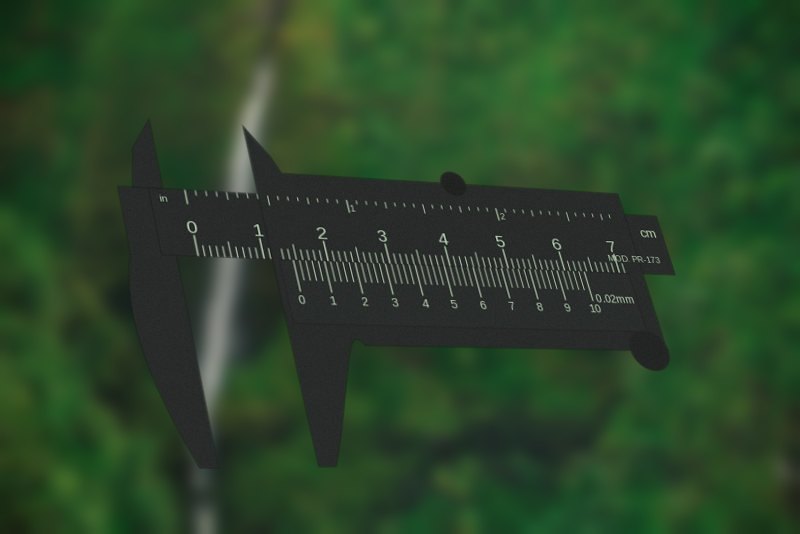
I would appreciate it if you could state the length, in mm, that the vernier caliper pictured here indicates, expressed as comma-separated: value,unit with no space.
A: 14.5,mm
